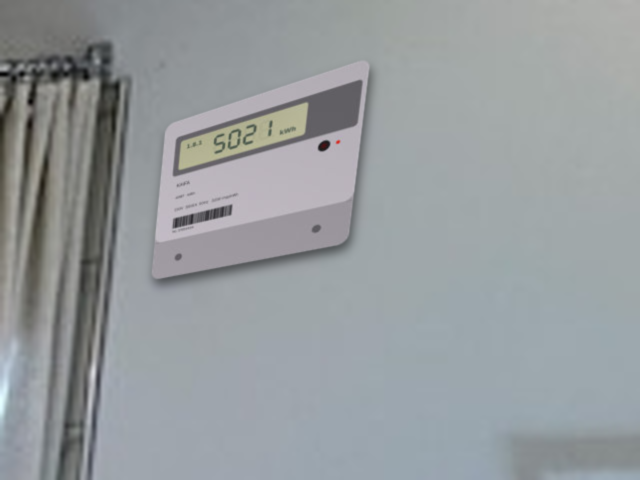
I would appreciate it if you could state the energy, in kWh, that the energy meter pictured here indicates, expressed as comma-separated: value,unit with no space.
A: 5021,kWh
